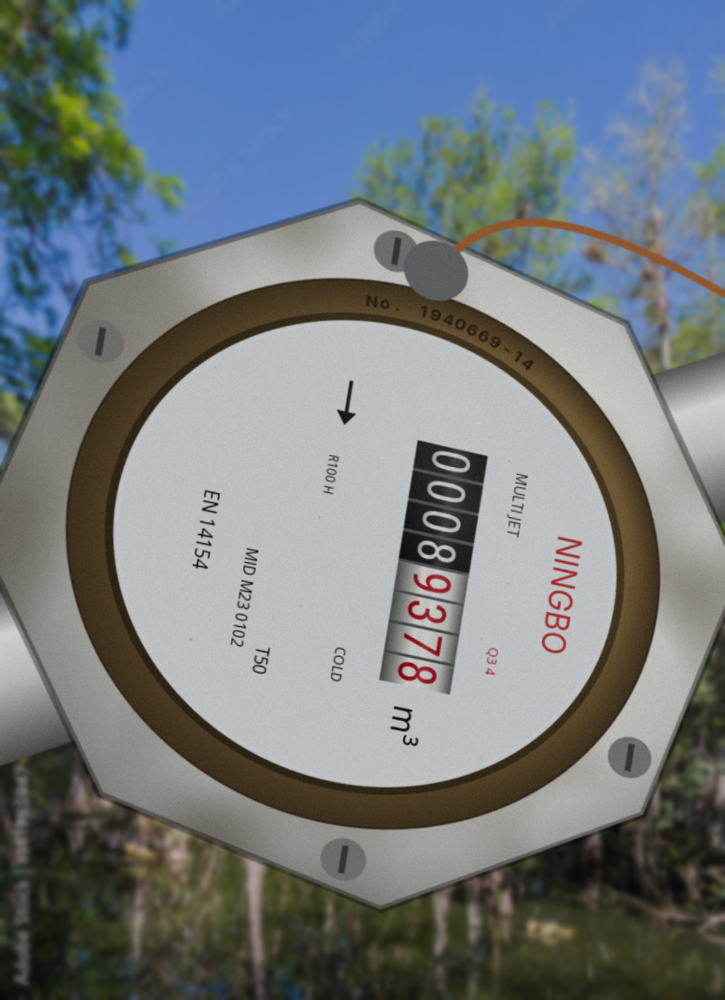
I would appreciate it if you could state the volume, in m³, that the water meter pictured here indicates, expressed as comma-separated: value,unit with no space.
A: 8.9378,m³
